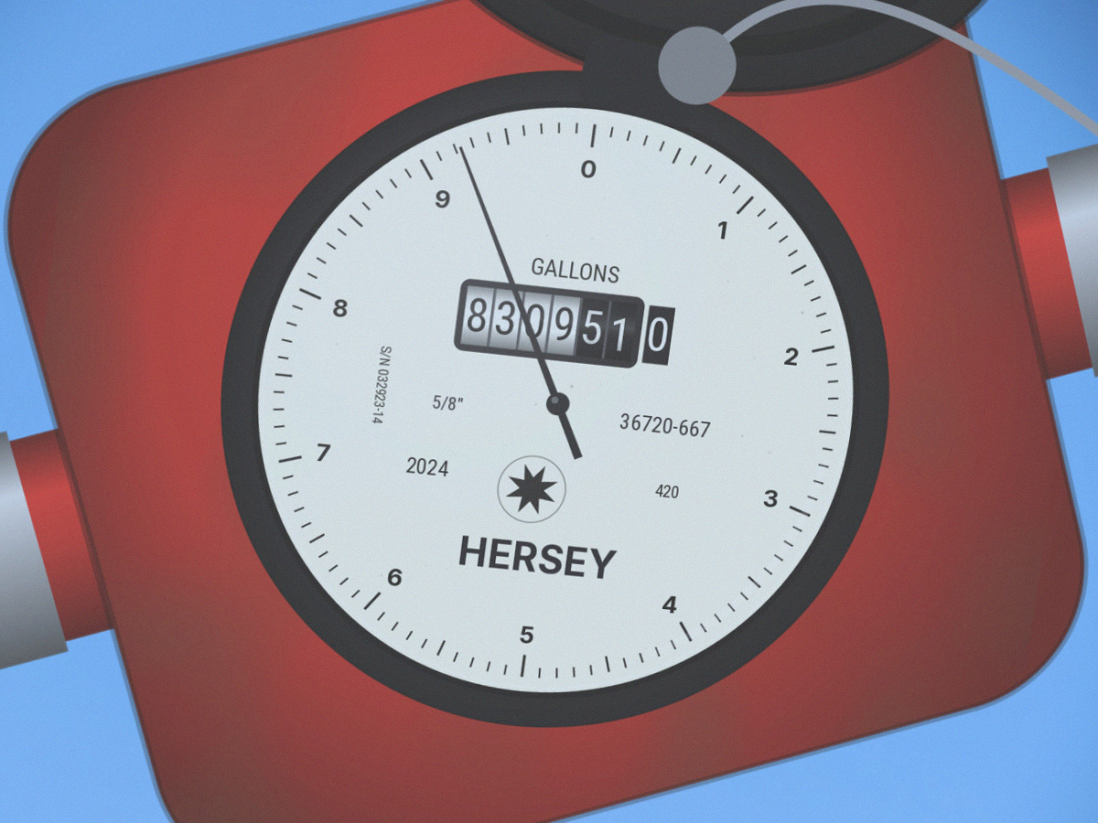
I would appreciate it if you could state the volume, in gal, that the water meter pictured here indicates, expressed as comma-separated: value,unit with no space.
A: 8309509.2,gal
